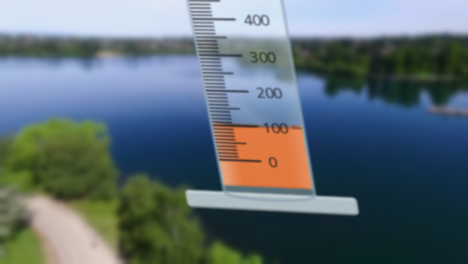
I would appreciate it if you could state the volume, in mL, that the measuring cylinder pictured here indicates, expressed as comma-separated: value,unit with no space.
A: 100,mL
